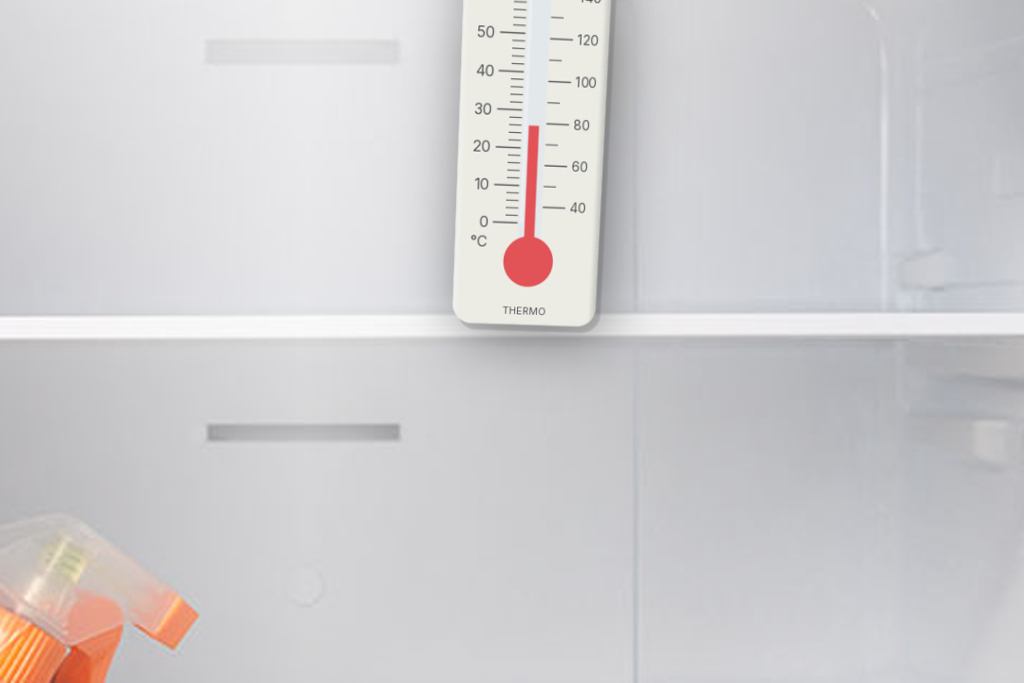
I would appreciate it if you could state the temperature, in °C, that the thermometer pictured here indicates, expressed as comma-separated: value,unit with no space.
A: 26,°C
